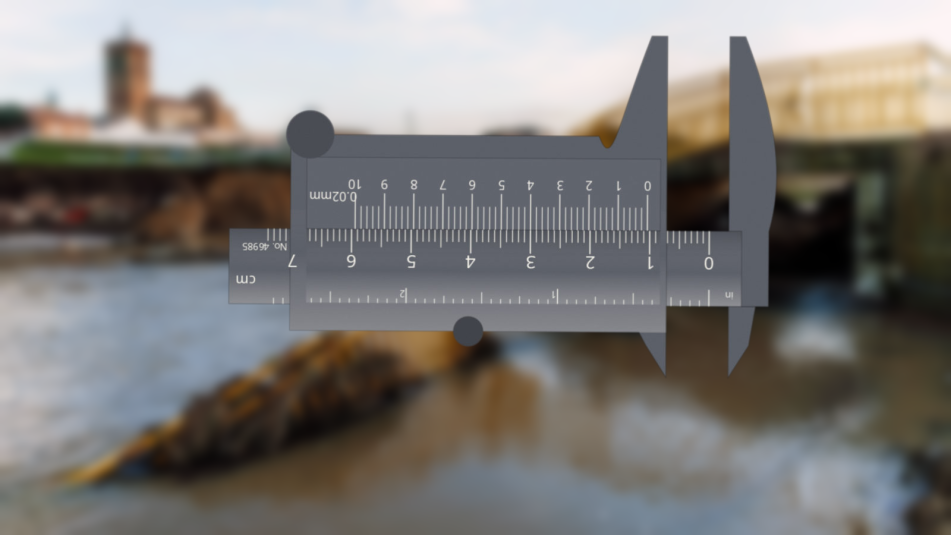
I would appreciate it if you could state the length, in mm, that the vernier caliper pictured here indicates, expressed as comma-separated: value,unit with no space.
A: 10.4,mm
